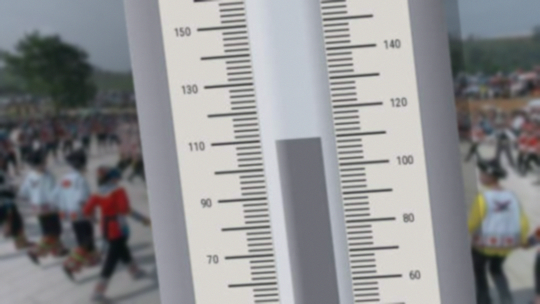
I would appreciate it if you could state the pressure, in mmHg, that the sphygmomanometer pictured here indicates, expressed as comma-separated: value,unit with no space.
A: 110,mmHg
